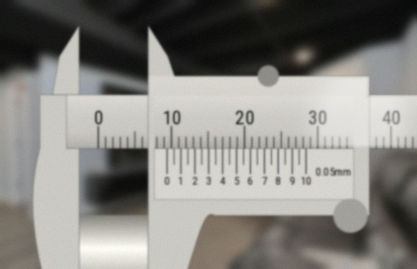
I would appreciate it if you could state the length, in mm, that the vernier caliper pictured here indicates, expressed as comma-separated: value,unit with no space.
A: 9.4,mm
